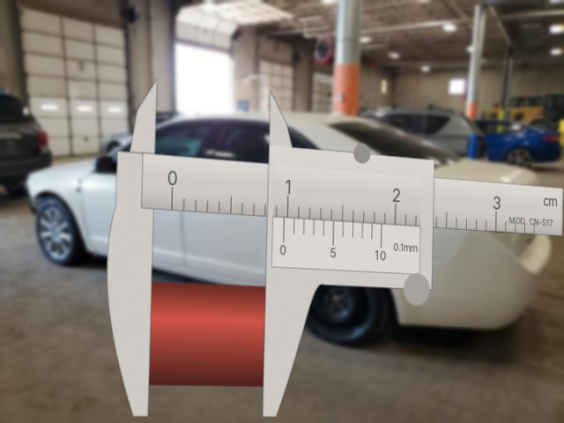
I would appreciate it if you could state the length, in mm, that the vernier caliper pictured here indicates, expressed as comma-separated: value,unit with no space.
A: 9.7,mm
